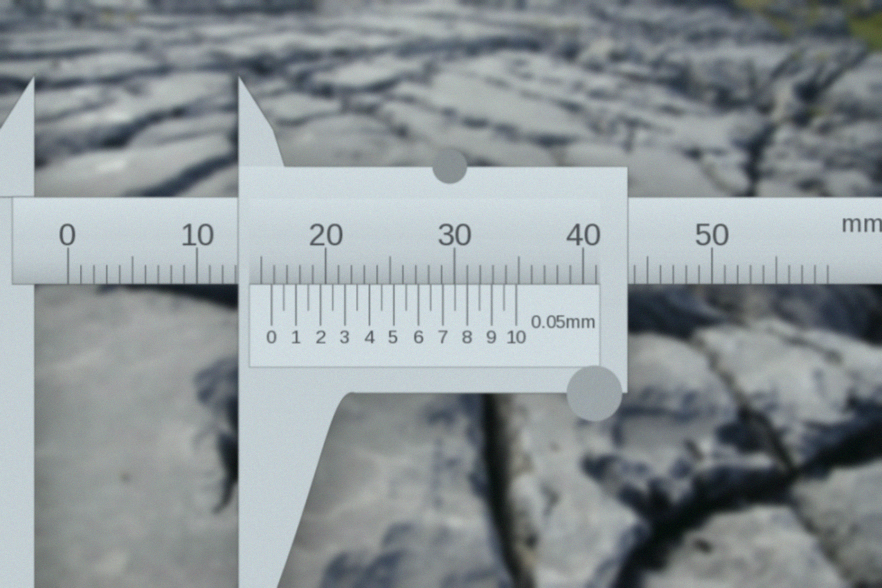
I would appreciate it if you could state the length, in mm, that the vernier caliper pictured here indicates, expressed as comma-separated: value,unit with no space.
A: 15.8,mm
